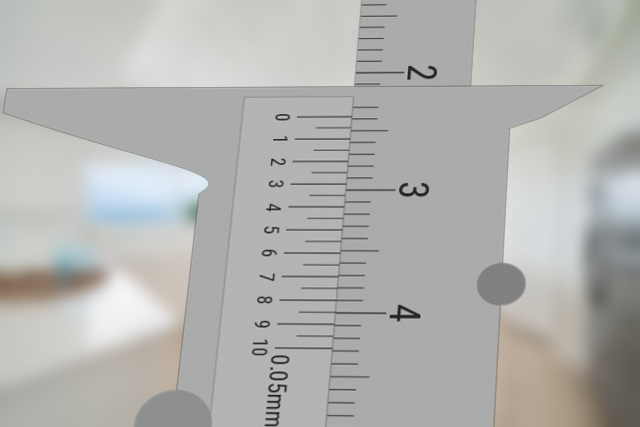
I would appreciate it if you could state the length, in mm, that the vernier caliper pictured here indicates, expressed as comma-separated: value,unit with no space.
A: 23.8,mm
